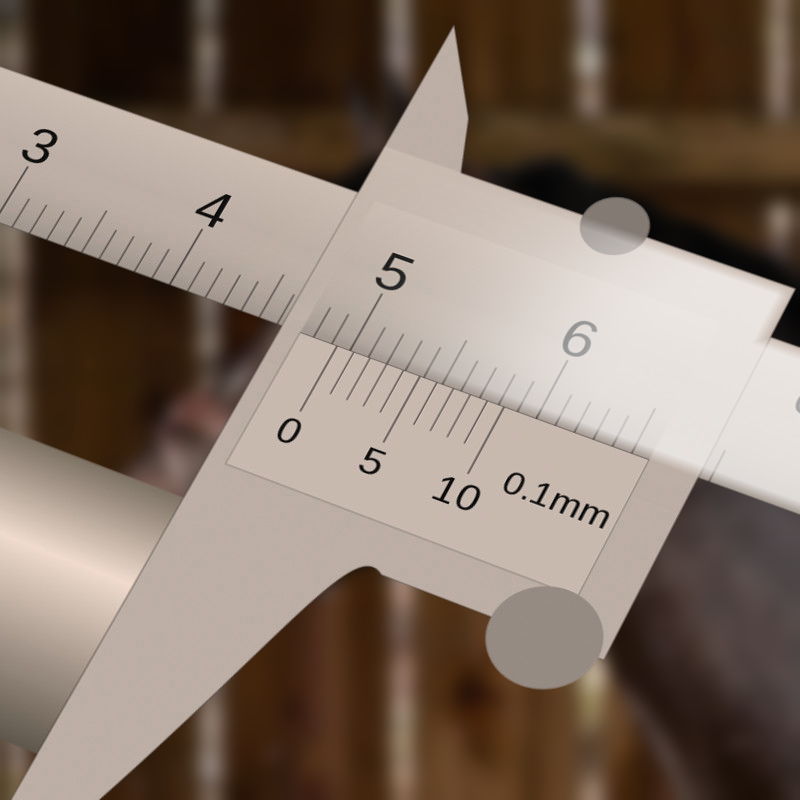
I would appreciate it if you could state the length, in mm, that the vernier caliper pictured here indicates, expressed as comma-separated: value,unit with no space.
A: 49.3,mm
